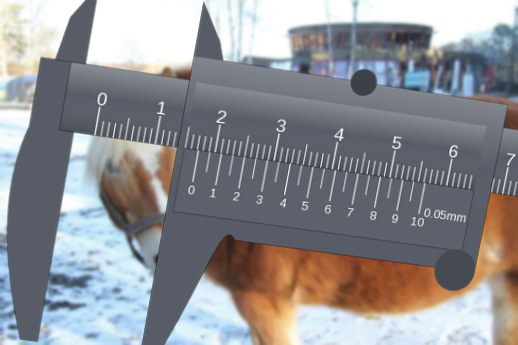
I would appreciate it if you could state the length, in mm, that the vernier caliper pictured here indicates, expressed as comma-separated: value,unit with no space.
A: 17.2,mm
